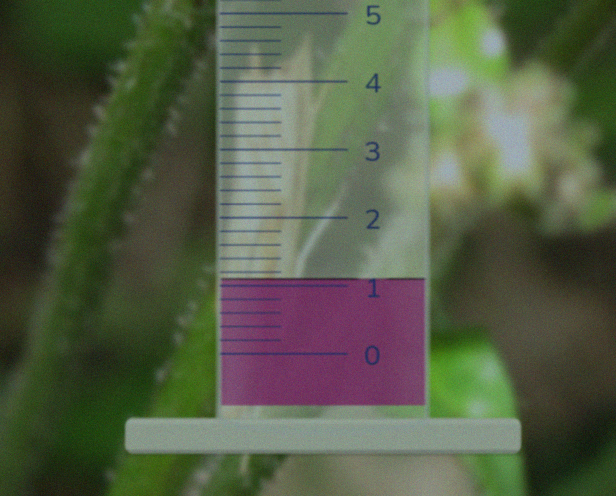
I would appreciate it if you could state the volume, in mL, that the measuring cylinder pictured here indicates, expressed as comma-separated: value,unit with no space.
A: 1.1,mL
